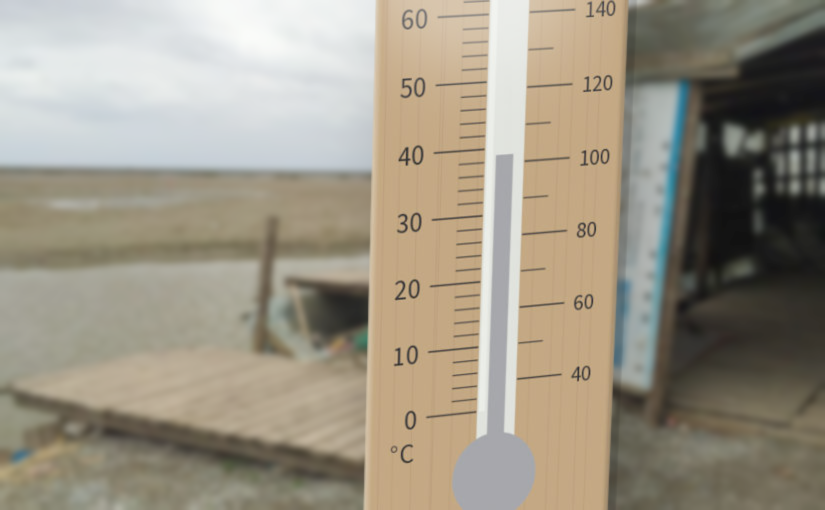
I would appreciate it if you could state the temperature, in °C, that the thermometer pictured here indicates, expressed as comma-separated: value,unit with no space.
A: 39,°C
